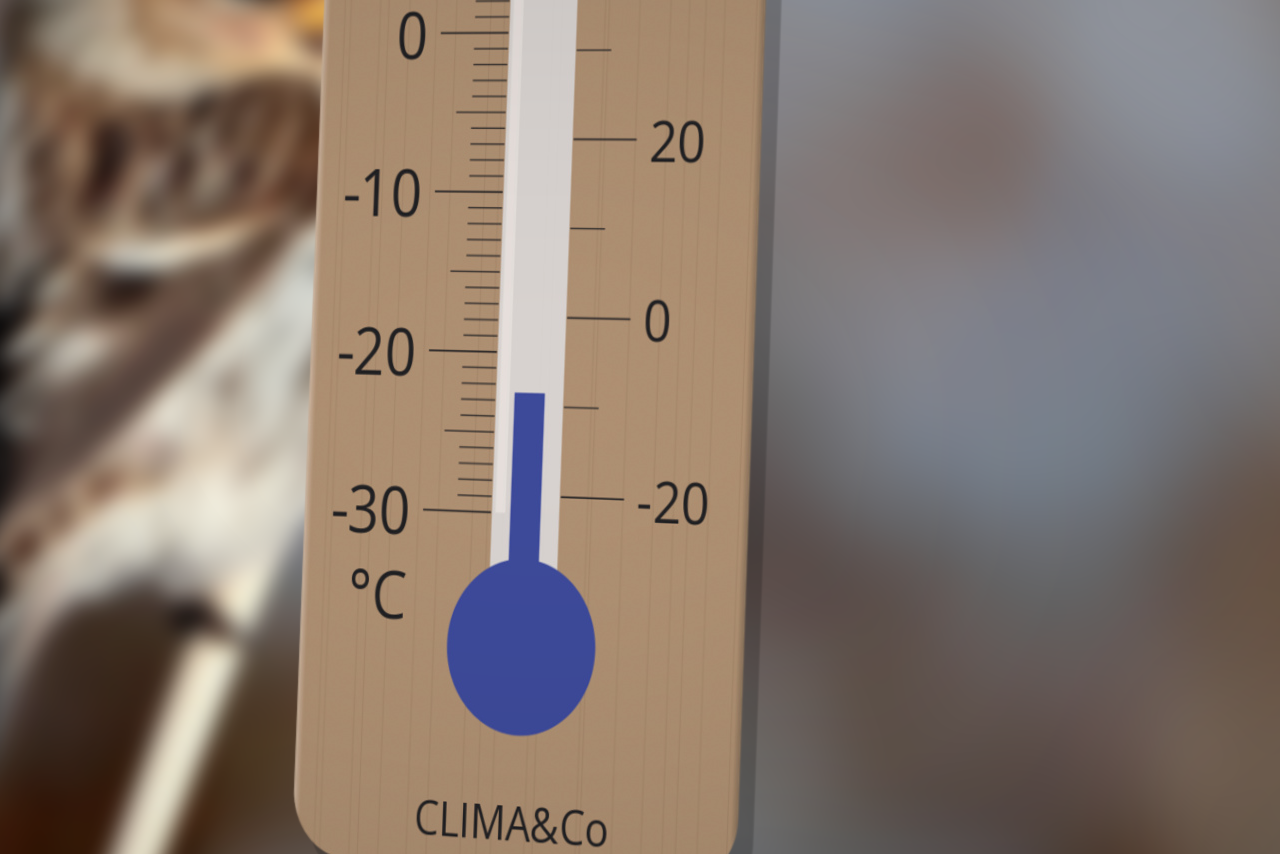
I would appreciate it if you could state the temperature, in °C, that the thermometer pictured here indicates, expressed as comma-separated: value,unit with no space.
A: -22.5,°C
